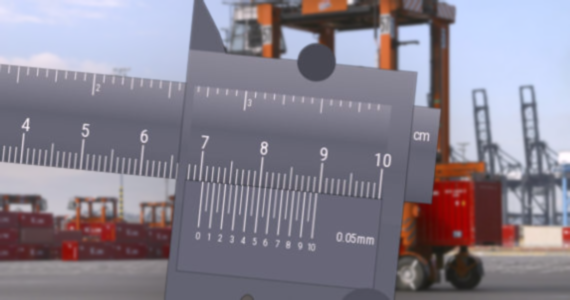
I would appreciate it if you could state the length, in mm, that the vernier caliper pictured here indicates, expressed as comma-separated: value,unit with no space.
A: 70.5,mm
